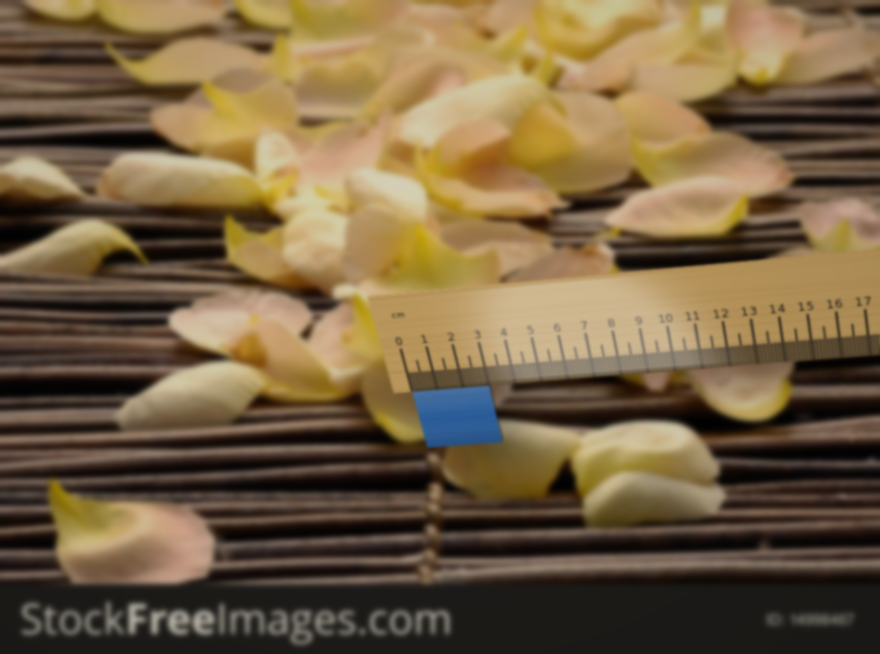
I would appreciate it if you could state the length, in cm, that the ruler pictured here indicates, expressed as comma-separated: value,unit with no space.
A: 3,cm
